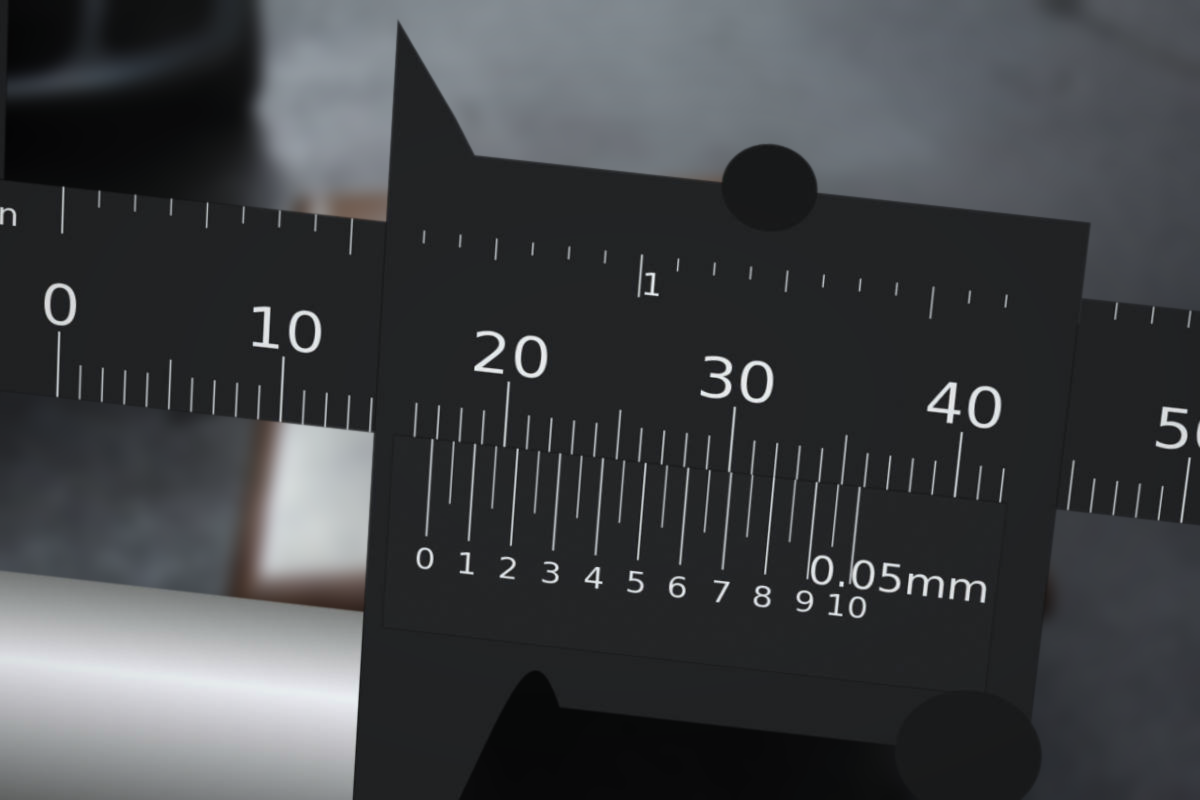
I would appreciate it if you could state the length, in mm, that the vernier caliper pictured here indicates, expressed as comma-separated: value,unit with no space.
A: 16.8,mm
